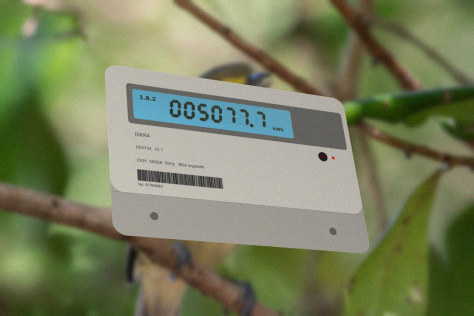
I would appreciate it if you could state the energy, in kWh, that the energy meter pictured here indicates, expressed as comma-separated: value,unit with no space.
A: 5077.7,kWh
